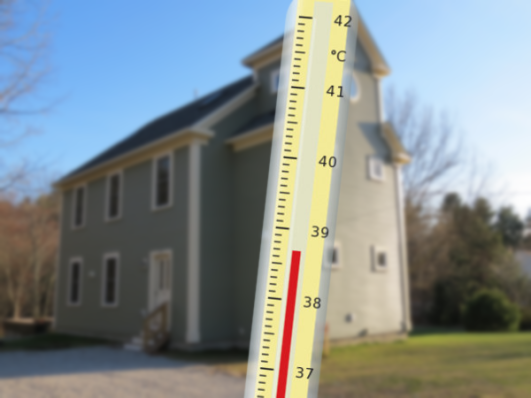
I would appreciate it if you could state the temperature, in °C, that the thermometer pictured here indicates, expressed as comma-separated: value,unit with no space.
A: 38.7,°C
